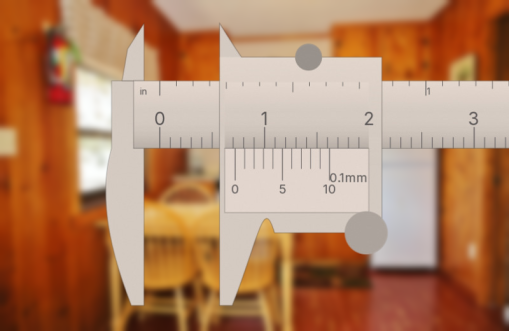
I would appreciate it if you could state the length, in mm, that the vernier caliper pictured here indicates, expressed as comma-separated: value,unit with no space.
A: 7.2,mm
